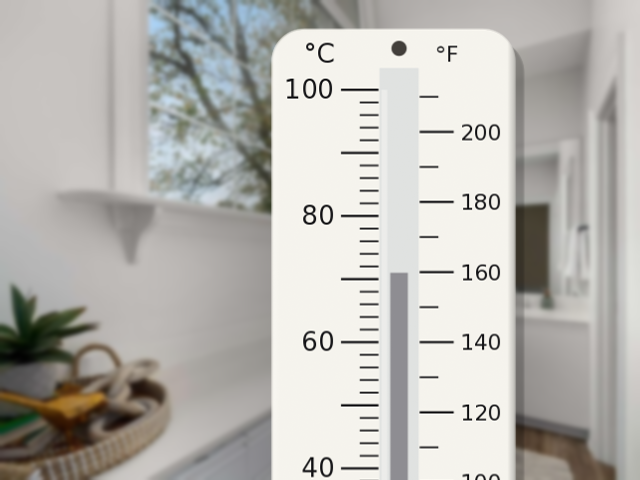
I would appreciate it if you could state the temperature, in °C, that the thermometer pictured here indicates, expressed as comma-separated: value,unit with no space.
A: 71,°C
